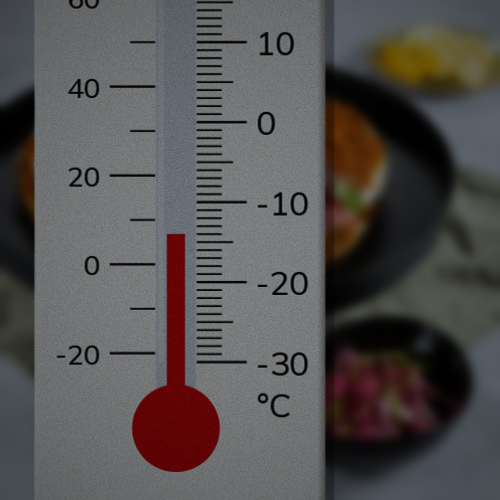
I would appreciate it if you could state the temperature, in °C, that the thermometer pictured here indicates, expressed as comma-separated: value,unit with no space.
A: -14,°C
